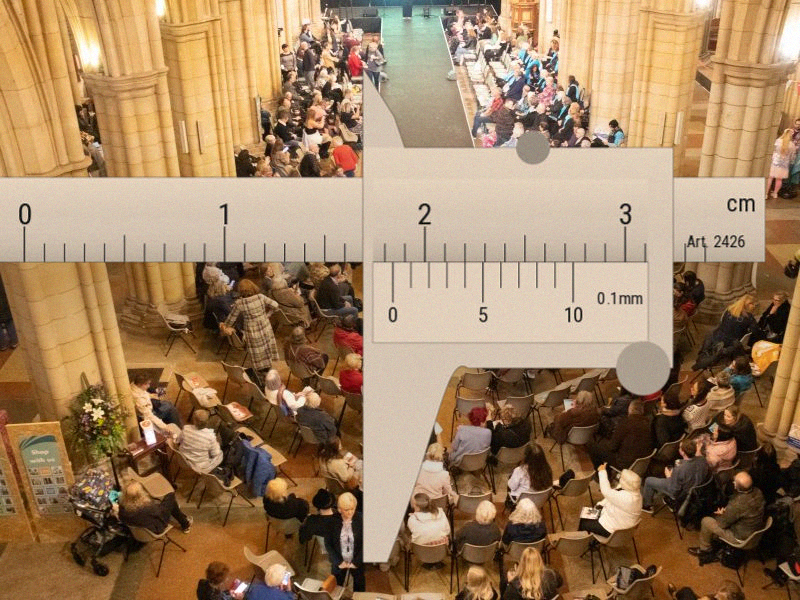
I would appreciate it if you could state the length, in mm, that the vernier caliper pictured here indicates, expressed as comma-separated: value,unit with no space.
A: 18.4,mm
